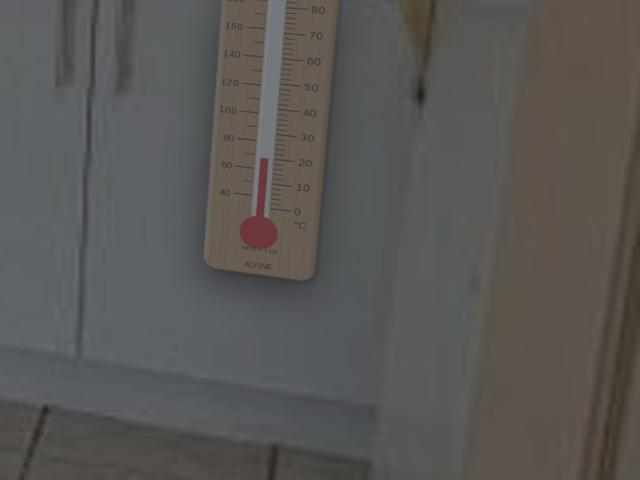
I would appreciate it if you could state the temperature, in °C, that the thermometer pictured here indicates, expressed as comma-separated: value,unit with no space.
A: 20,°C
